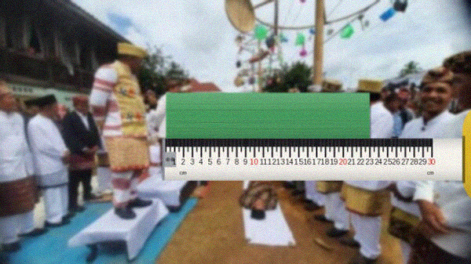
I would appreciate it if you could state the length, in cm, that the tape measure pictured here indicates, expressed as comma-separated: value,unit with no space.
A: 23,cm
